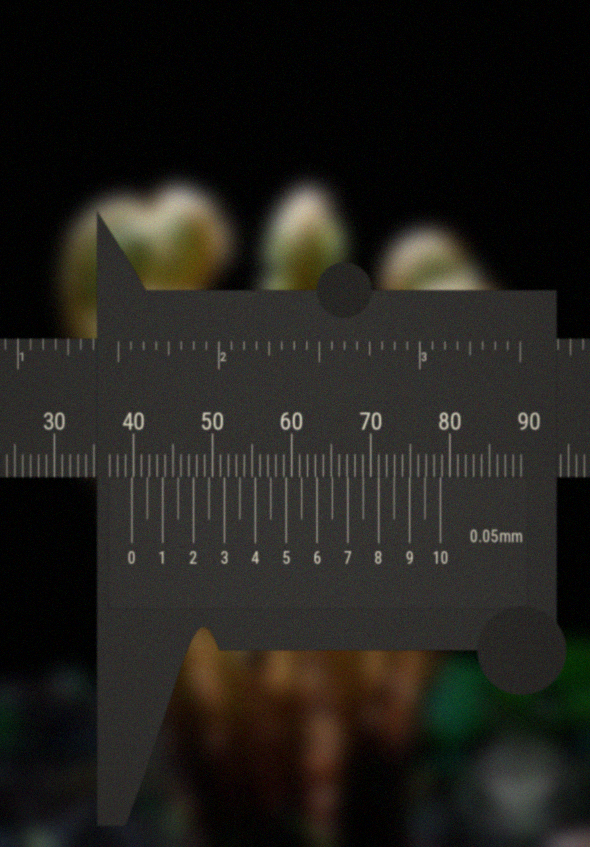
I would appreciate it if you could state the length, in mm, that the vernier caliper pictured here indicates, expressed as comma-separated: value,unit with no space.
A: 39.8,mm
